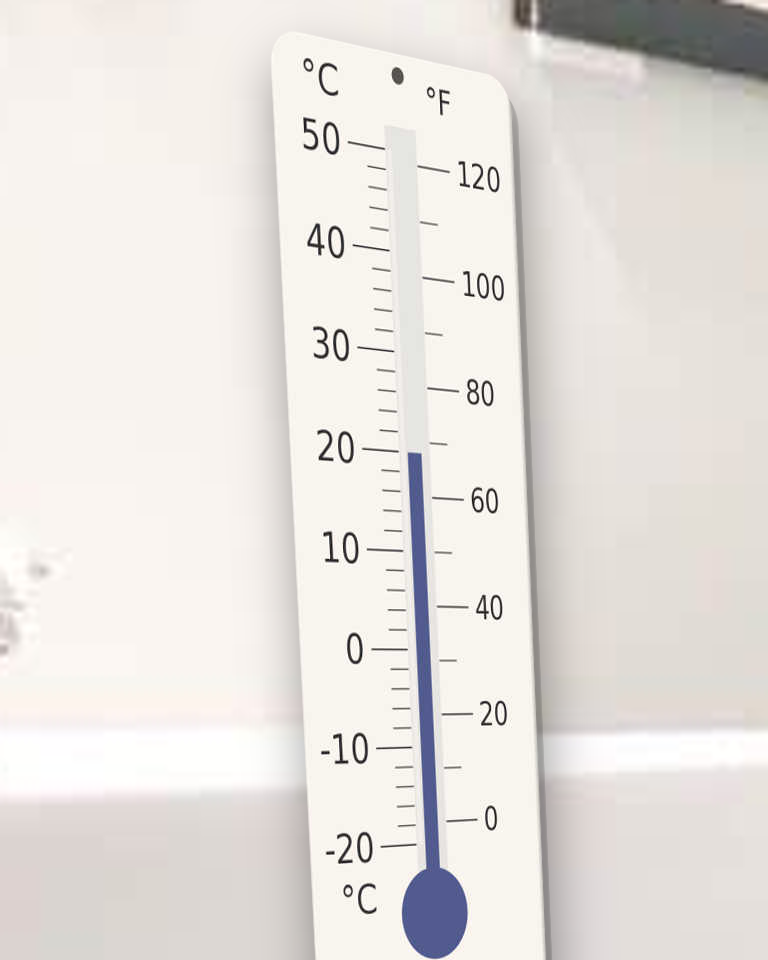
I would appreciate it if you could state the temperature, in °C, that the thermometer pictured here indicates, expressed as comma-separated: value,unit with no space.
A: 20,°C
